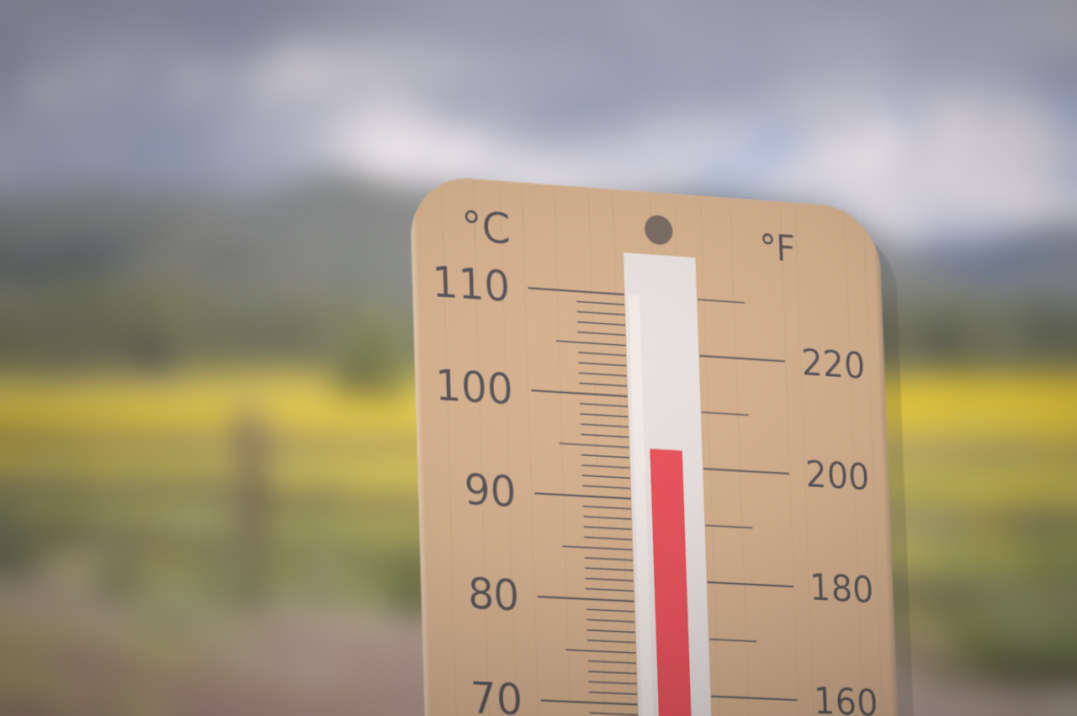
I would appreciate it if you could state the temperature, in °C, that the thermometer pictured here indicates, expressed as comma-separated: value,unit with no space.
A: 95,°C
